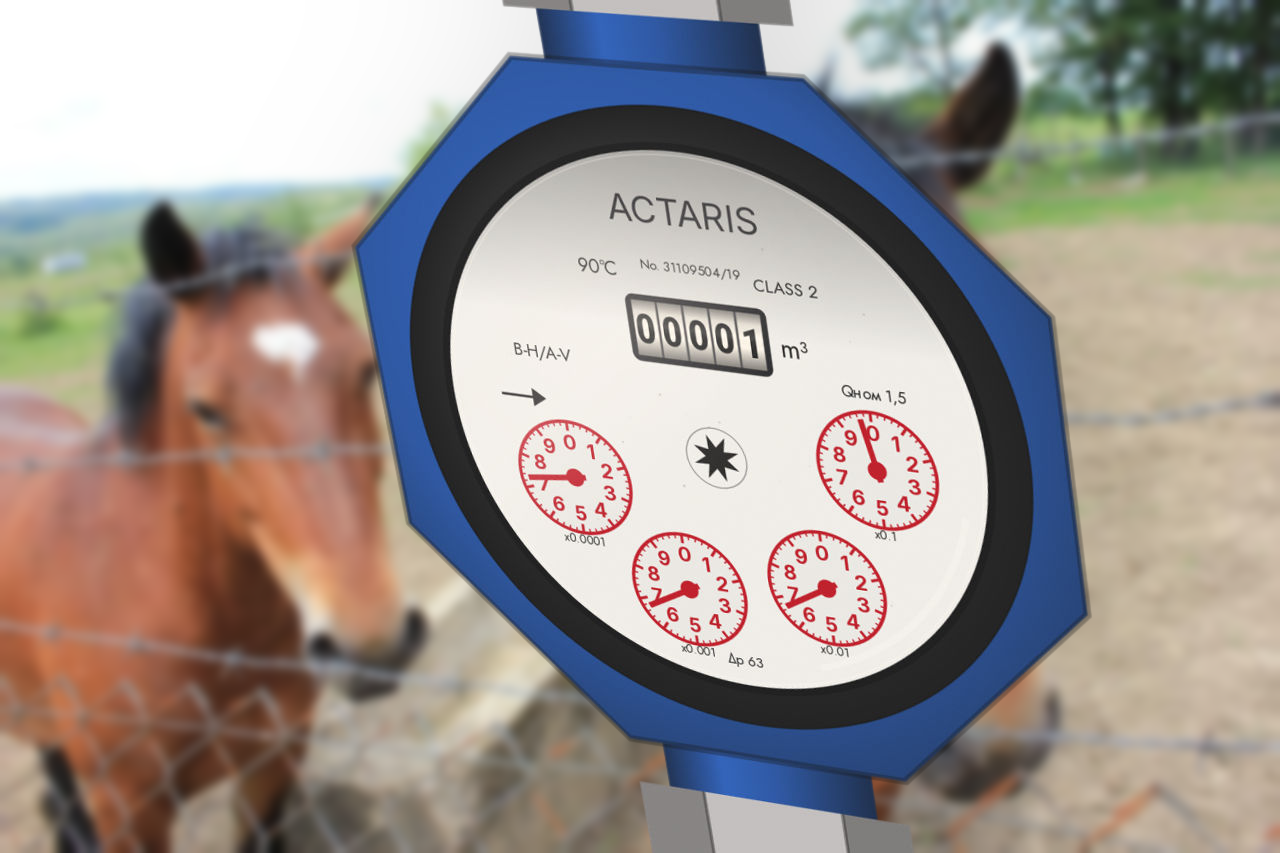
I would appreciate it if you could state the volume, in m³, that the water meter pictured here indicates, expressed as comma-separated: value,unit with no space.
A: 0.9667,m³
